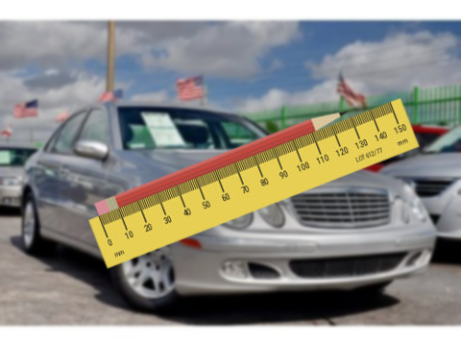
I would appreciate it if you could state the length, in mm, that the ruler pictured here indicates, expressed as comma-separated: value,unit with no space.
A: 130,mm
